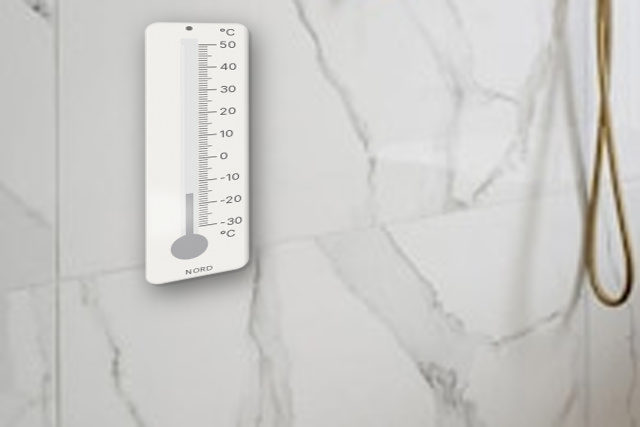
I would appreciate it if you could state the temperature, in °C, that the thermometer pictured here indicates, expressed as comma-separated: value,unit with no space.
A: -15,°C
